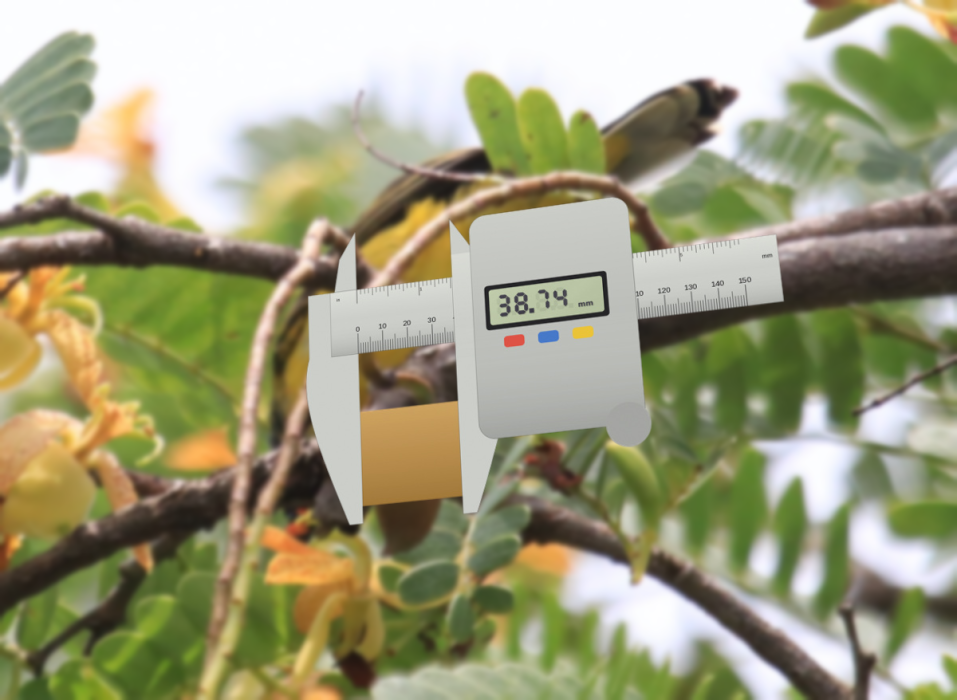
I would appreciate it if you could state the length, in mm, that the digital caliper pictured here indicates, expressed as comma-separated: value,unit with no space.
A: 38.74,mm
